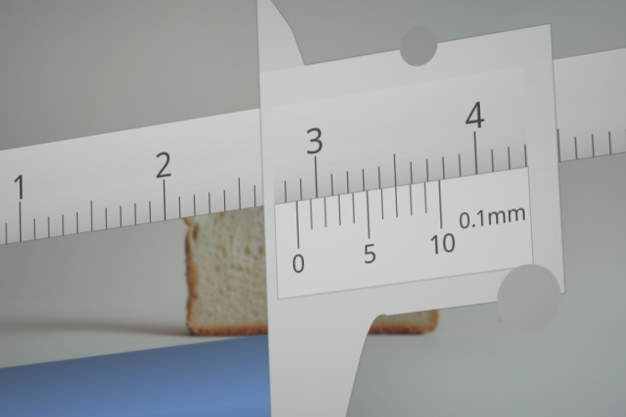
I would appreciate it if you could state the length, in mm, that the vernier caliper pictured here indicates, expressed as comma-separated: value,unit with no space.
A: 28.7,mm
